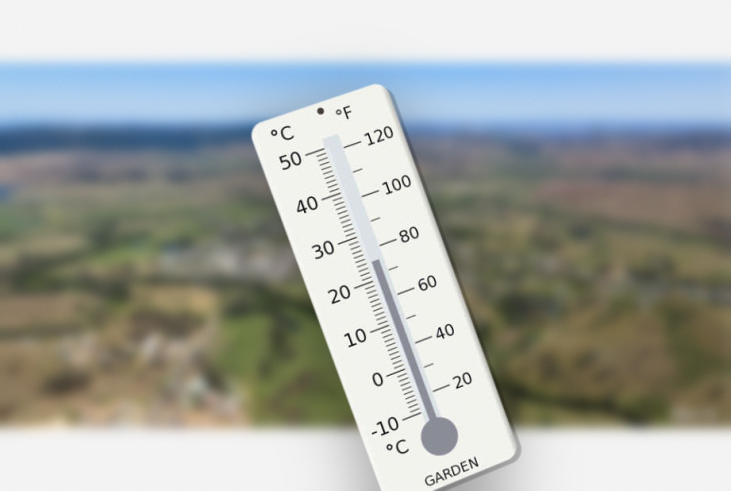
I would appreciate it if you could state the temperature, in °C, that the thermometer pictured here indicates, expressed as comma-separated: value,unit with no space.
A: 24,°C
